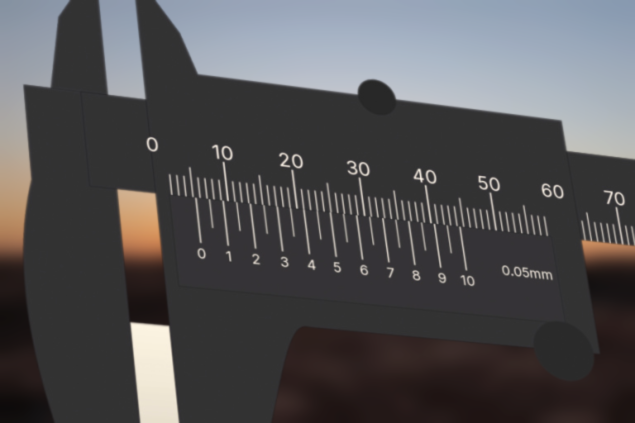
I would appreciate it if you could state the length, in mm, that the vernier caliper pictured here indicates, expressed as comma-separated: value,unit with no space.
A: 5.4,mm
